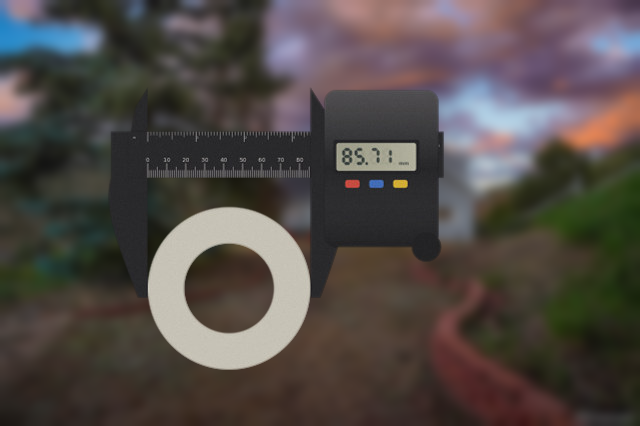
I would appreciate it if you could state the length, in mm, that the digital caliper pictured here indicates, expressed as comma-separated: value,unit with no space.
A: 85.71,mm
